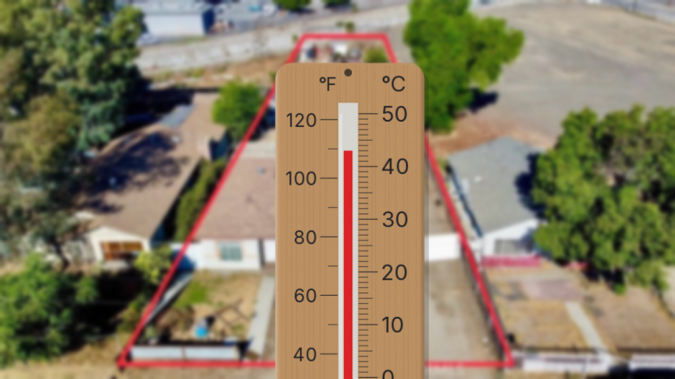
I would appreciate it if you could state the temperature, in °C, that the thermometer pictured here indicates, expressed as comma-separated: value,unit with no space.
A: 43,°C
